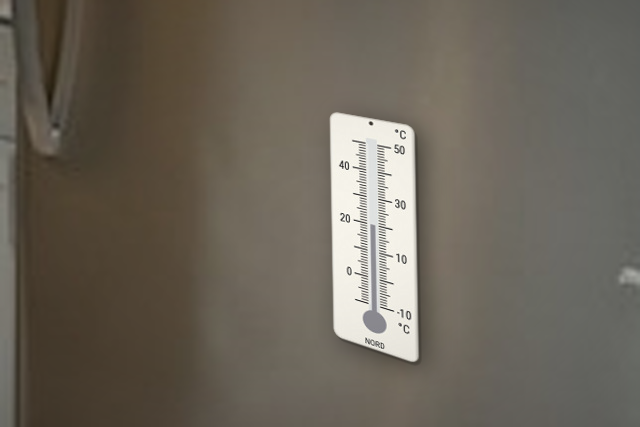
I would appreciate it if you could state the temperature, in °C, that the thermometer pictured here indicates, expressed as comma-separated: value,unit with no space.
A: 20,°C
